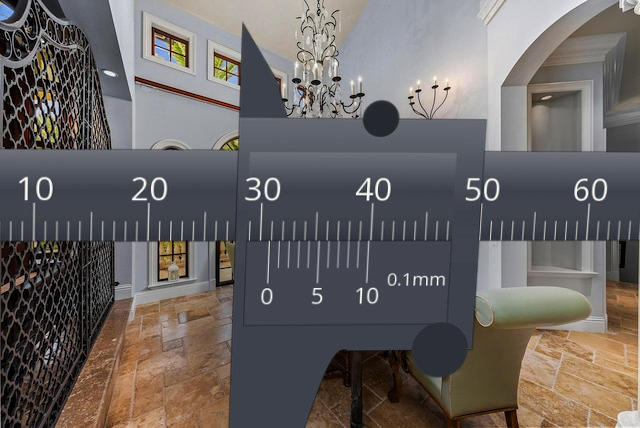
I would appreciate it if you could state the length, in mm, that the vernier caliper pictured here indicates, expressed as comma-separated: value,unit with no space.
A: 30.8,mm
